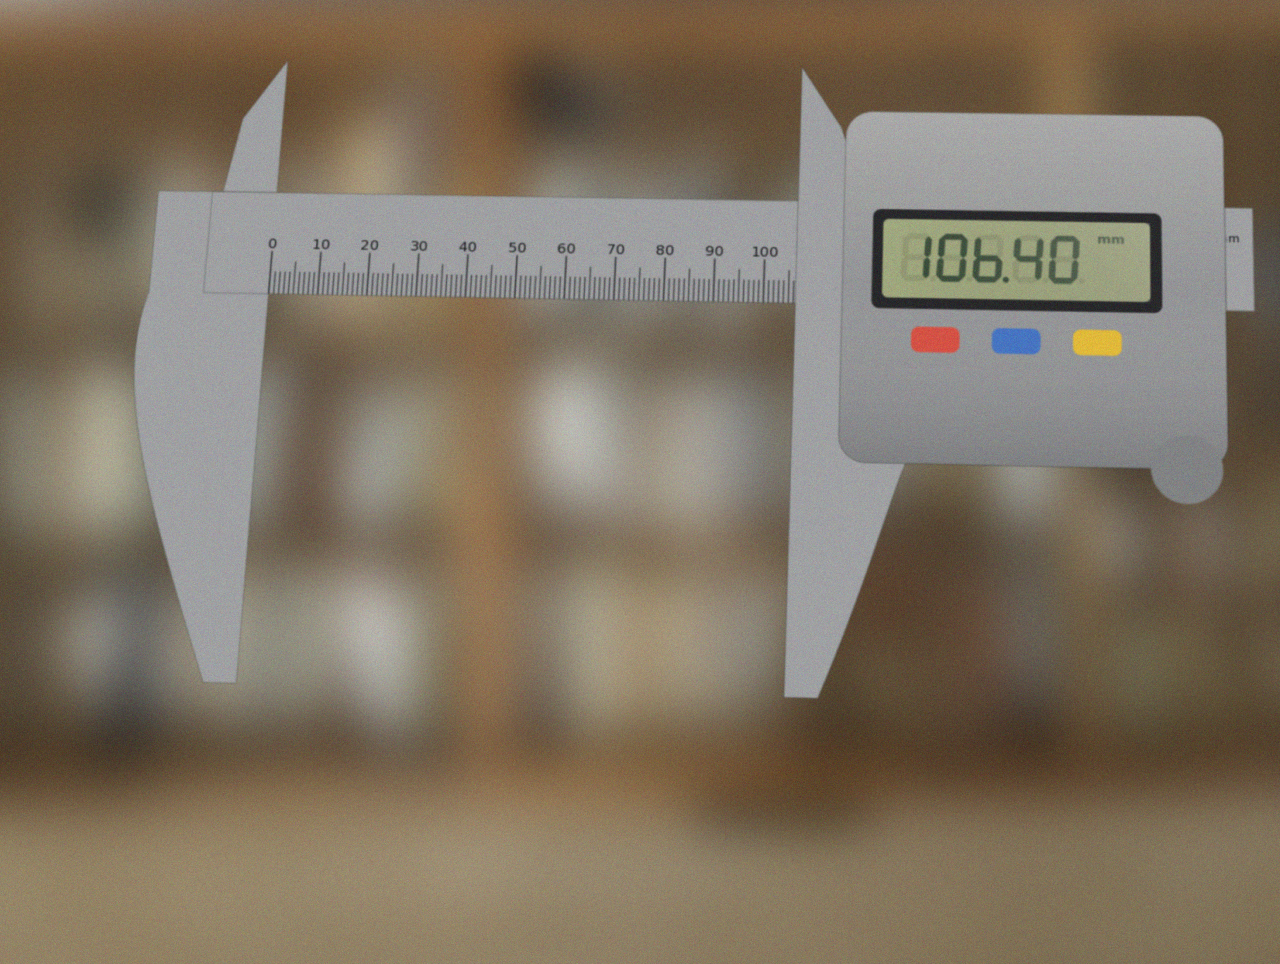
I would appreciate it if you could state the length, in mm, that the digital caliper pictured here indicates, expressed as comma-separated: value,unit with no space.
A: 106.40,mm
